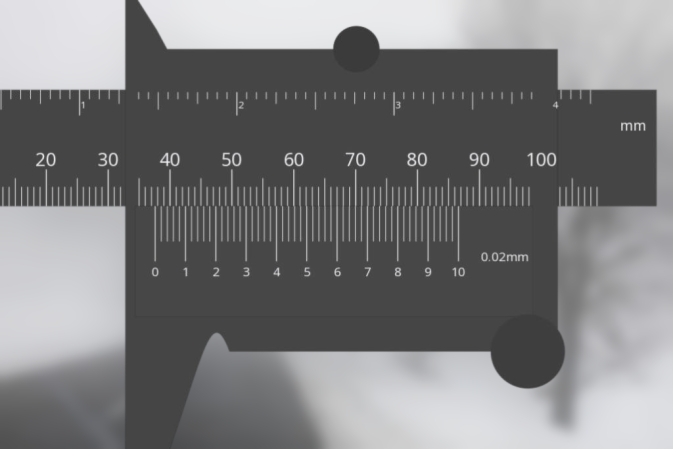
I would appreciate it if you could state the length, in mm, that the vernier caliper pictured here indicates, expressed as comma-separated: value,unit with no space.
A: 37.6,mm
